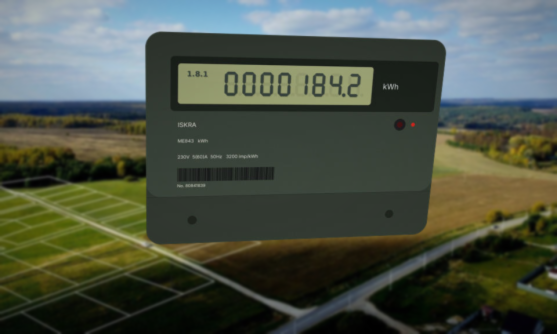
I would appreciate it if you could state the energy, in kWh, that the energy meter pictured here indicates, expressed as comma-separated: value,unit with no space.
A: 184.2,kWh
